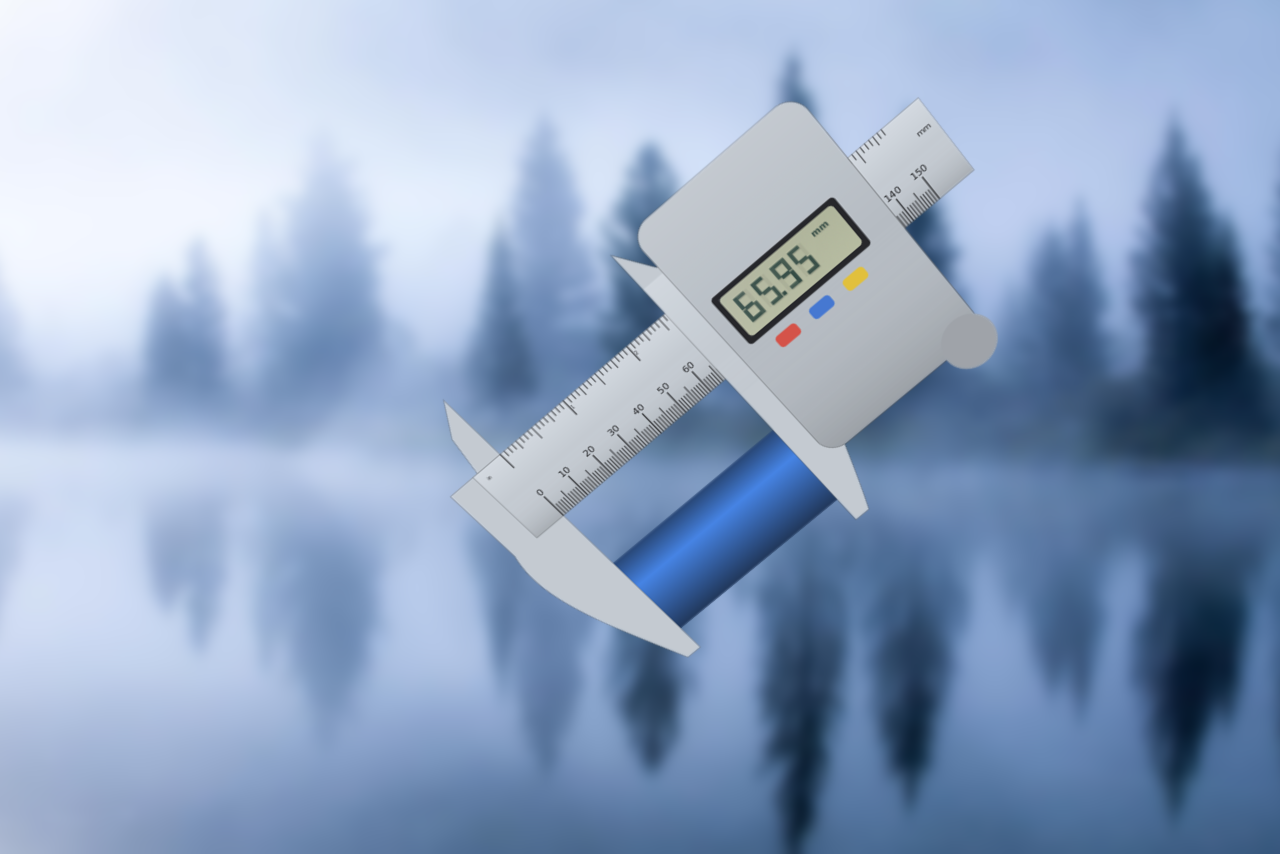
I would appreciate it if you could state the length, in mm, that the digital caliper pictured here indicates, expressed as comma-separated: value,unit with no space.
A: 65.95,mm
